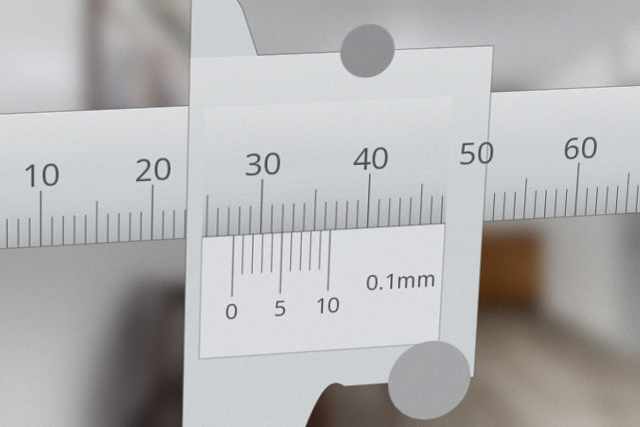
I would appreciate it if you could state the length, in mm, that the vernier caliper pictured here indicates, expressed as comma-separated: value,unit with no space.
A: 27.5,mm
